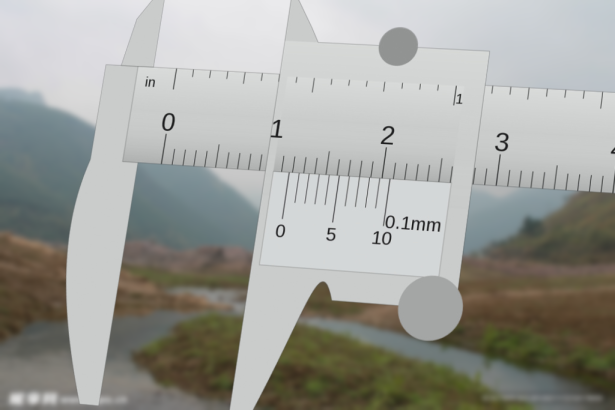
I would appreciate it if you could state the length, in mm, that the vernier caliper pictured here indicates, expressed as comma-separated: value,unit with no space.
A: 11.7,mm
